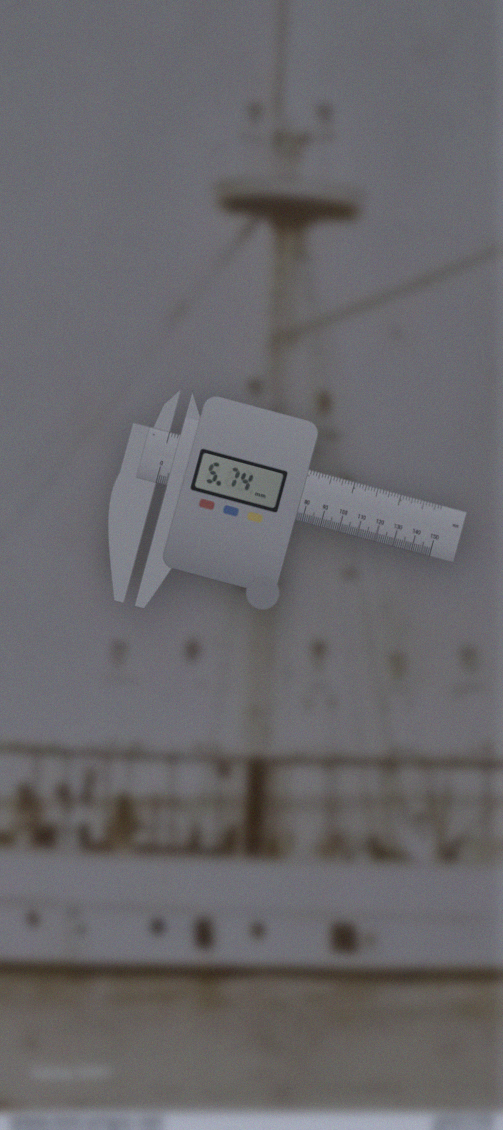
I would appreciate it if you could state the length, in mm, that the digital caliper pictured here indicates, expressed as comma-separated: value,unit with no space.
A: 5.74,mm
